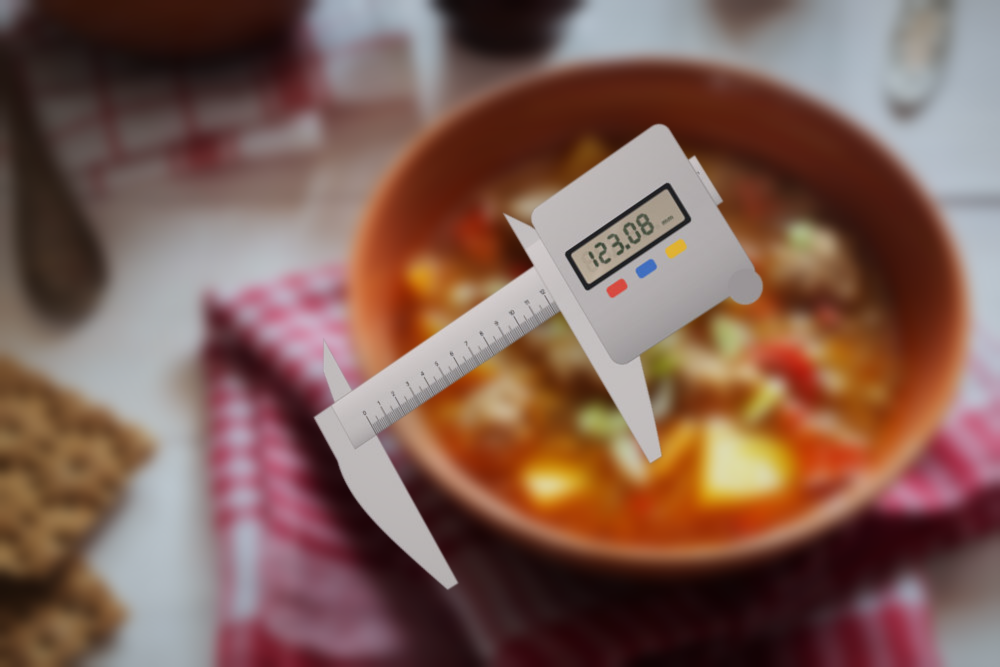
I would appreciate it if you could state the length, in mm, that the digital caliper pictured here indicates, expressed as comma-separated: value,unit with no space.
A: 123.08,mm
